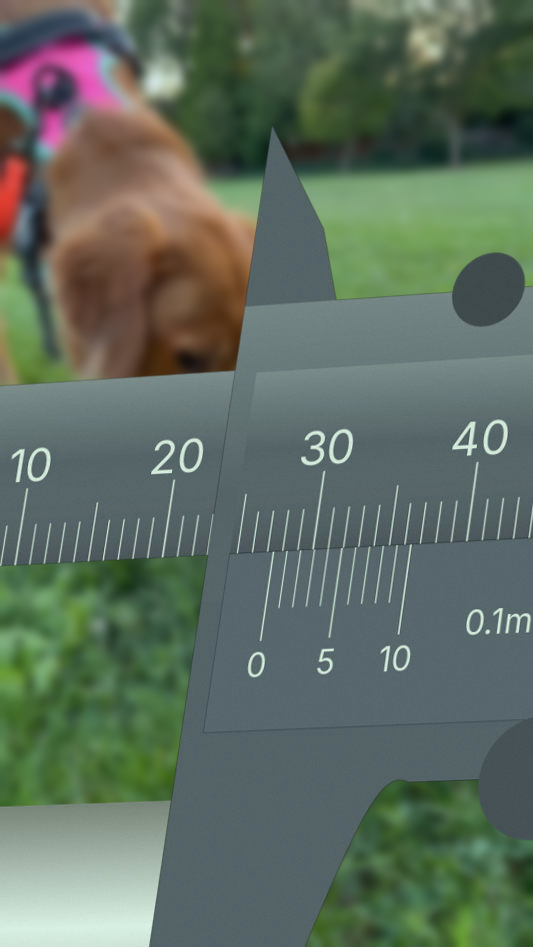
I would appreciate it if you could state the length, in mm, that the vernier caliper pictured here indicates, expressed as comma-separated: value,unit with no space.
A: 27.4,mm
